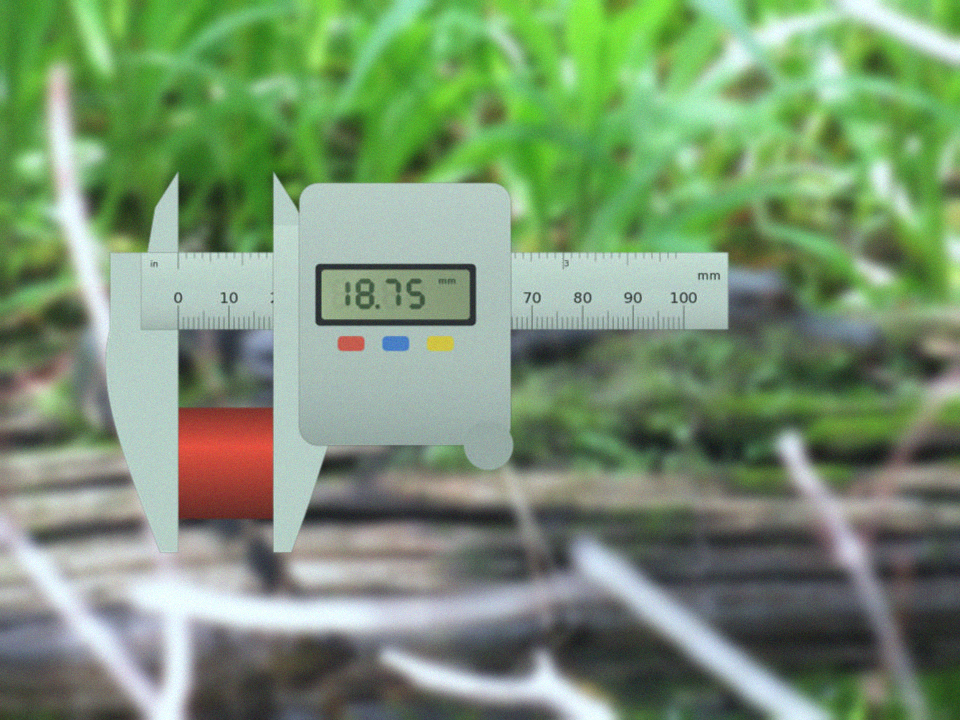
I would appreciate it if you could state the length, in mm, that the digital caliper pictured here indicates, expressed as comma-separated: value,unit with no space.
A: 18.75,mm
